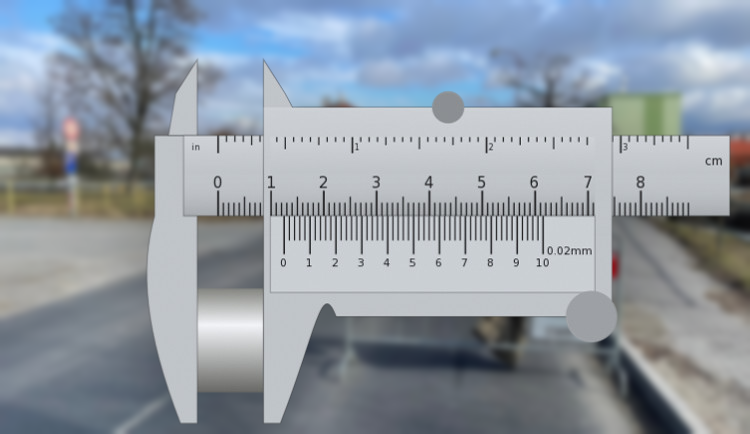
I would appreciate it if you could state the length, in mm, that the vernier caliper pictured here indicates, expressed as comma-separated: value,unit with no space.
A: 12.5,mm
